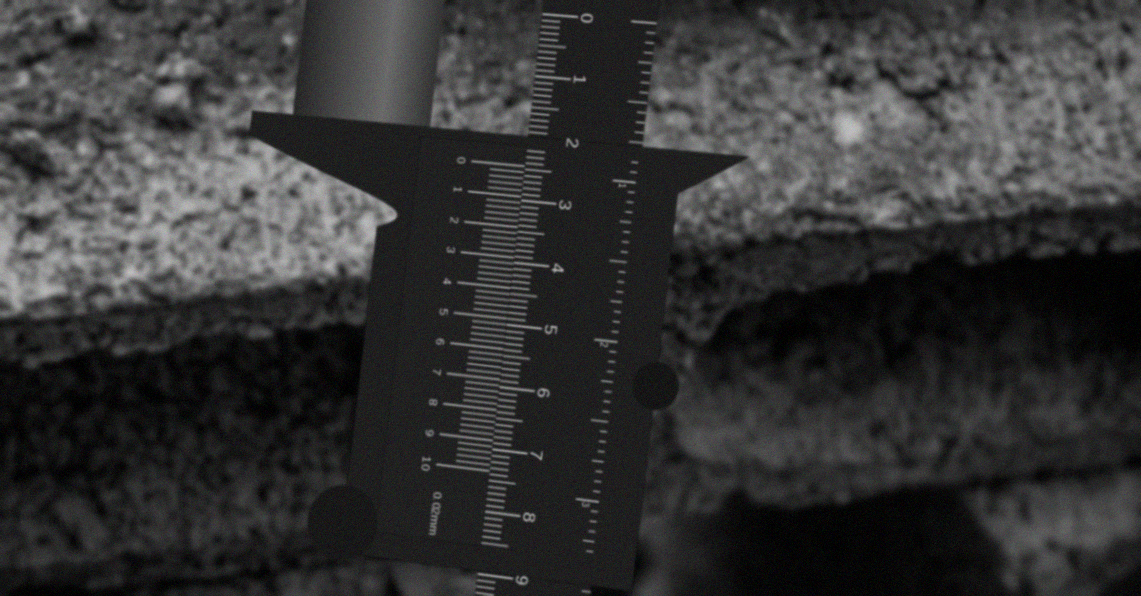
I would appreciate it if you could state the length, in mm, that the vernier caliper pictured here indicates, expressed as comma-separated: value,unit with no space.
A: 24.5,mm
